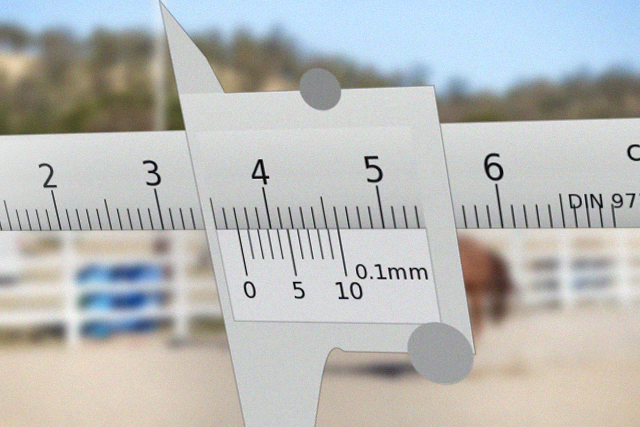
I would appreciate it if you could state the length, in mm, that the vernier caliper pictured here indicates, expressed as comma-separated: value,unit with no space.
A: 37.0,mm
